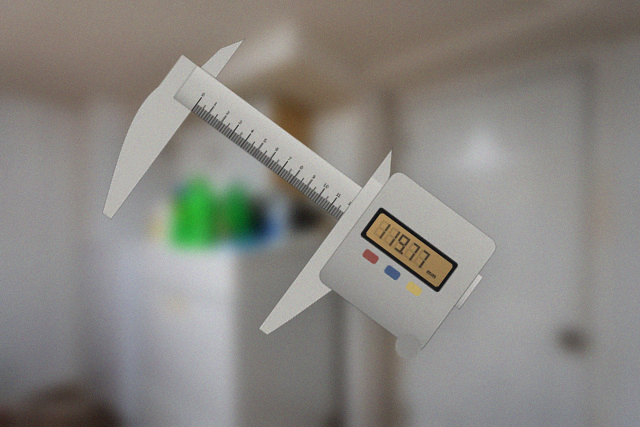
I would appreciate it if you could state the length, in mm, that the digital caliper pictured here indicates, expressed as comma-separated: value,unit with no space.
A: 119.77,mm
